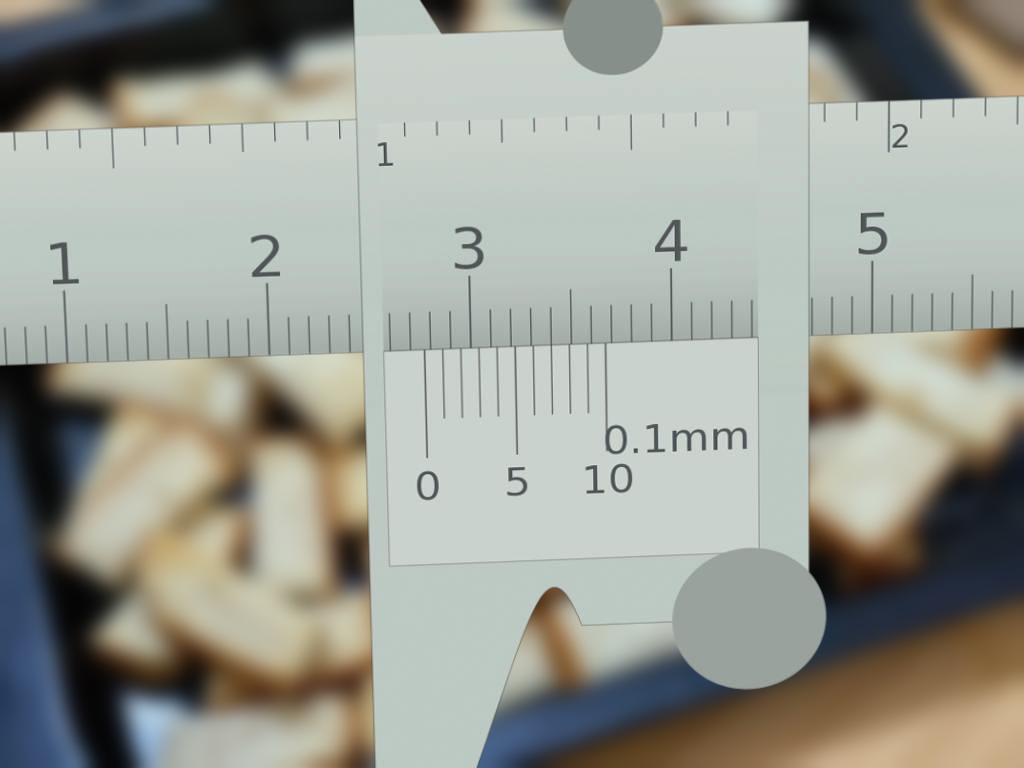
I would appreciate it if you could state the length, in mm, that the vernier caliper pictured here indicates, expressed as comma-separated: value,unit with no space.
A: 27.7,mm
